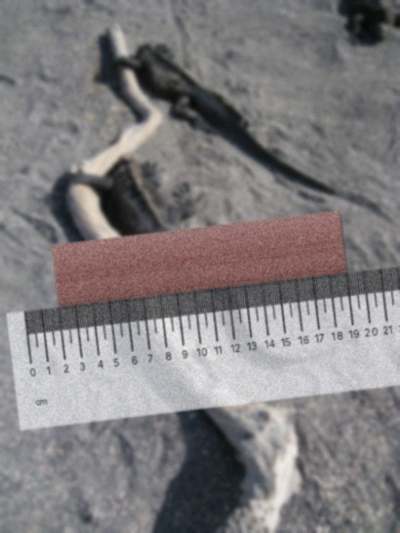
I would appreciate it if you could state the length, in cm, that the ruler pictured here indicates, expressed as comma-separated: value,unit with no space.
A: 17,cm
